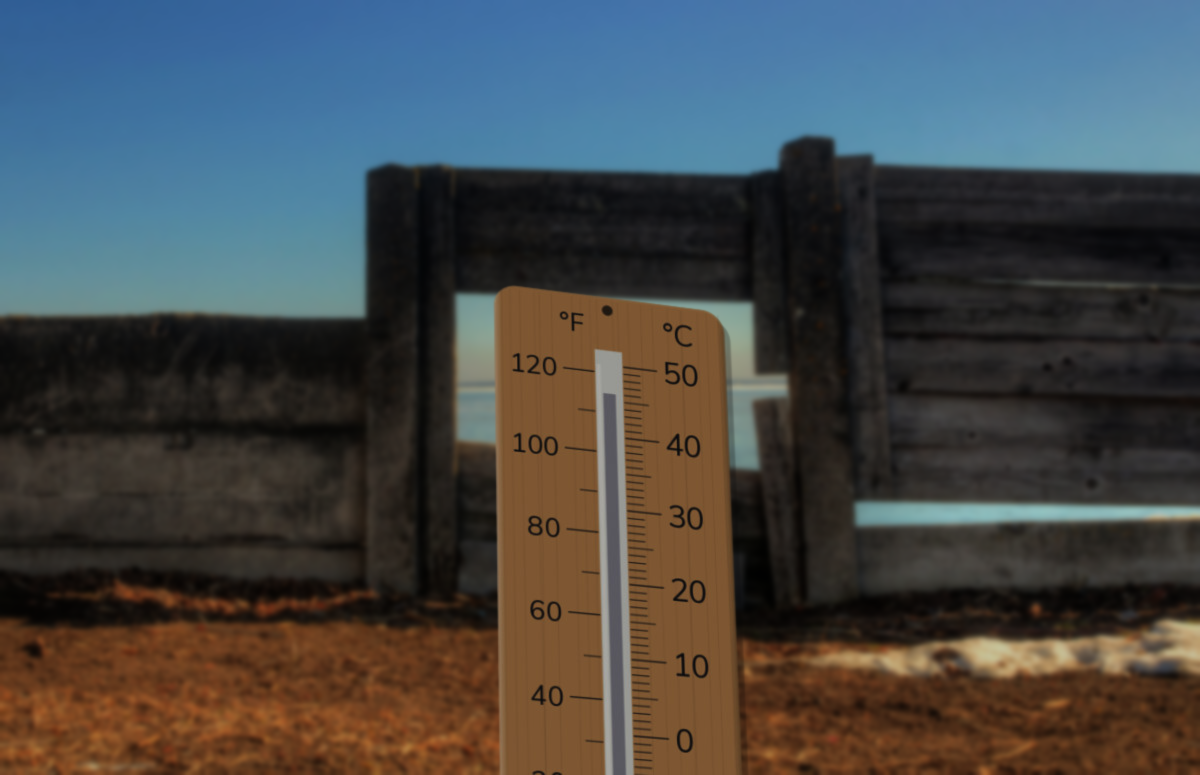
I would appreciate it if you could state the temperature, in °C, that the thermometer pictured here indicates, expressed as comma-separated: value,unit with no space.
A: 46,°C
